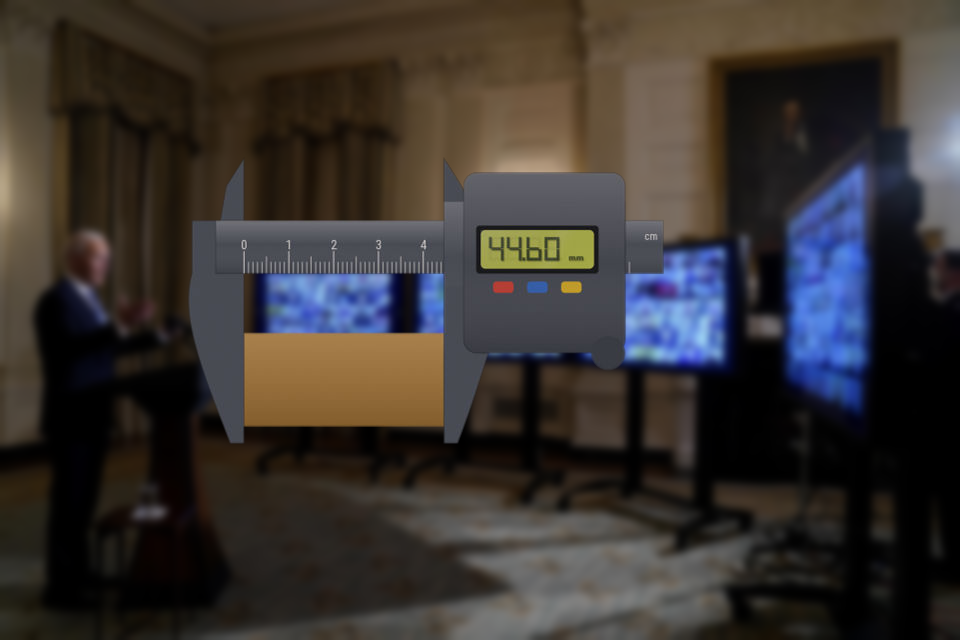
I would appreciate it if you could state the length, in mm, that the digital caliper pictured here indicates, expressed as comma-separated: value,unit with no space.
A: 44.60,mm
